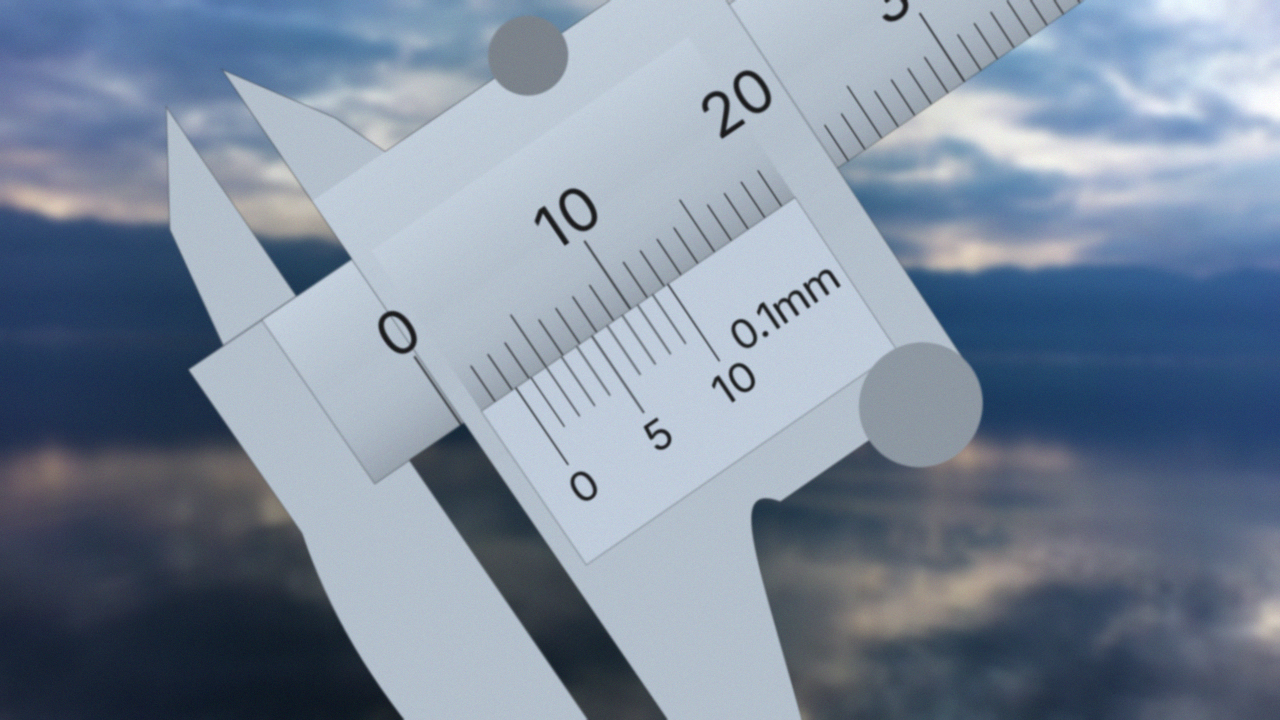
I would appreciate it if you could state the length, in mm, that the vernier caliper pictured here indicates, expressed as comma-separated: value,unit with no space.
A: 3.2,mm
